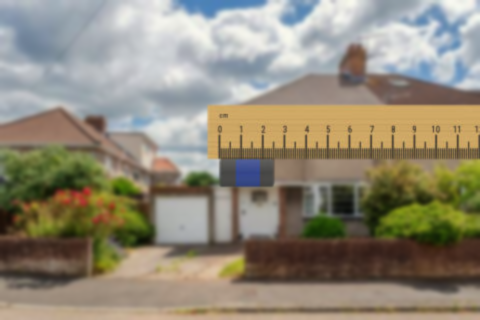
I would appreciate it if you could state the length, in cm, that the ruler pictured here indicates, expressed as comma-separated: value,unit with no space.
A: 2.5,cm
